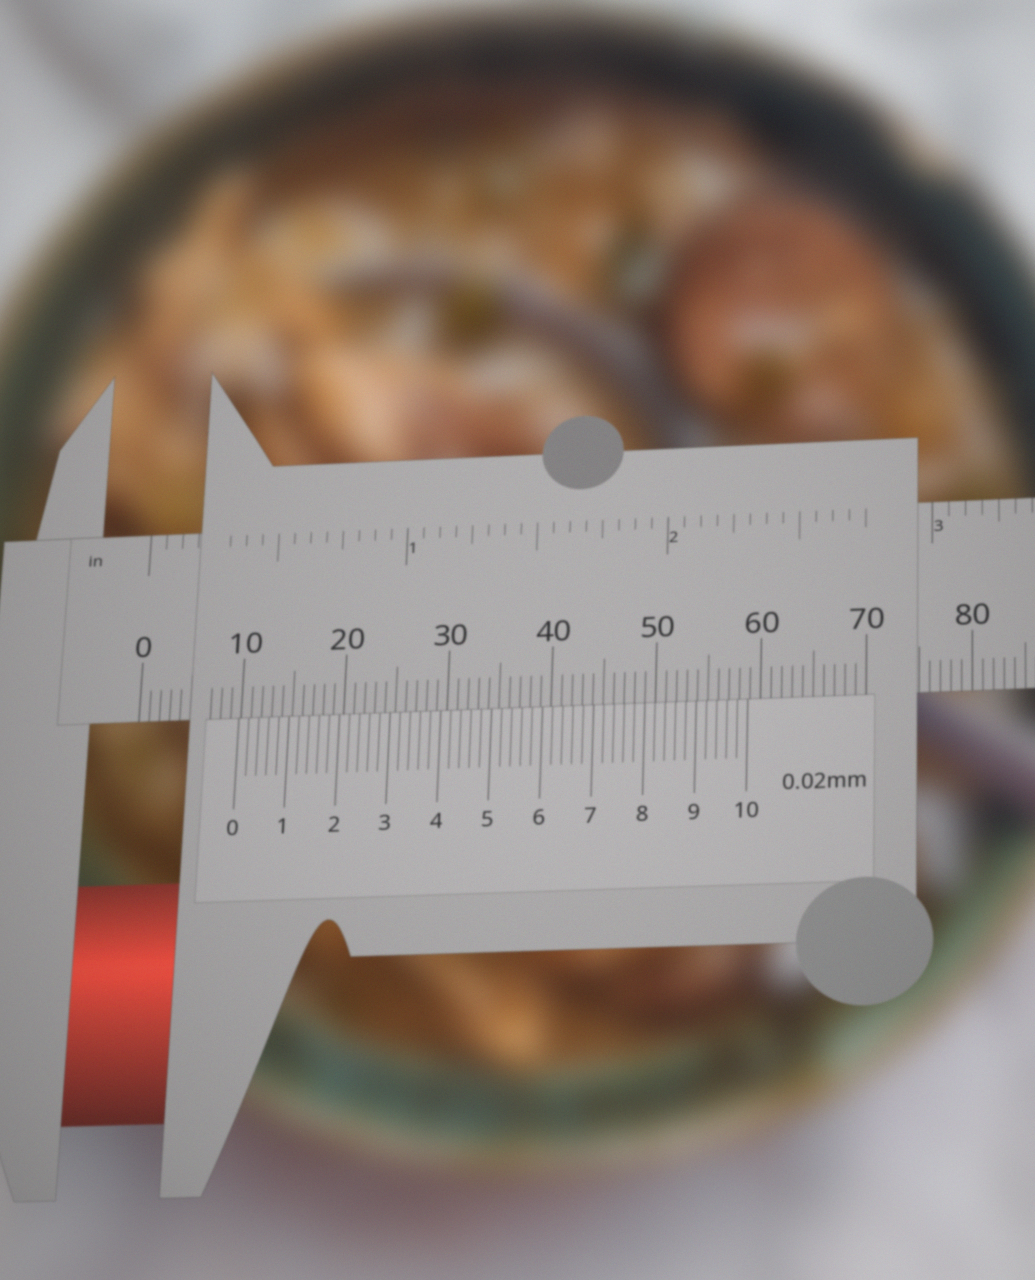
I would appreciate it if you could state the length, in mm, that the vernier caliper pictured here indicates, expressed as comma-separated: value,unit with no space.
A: 9.8,mm
